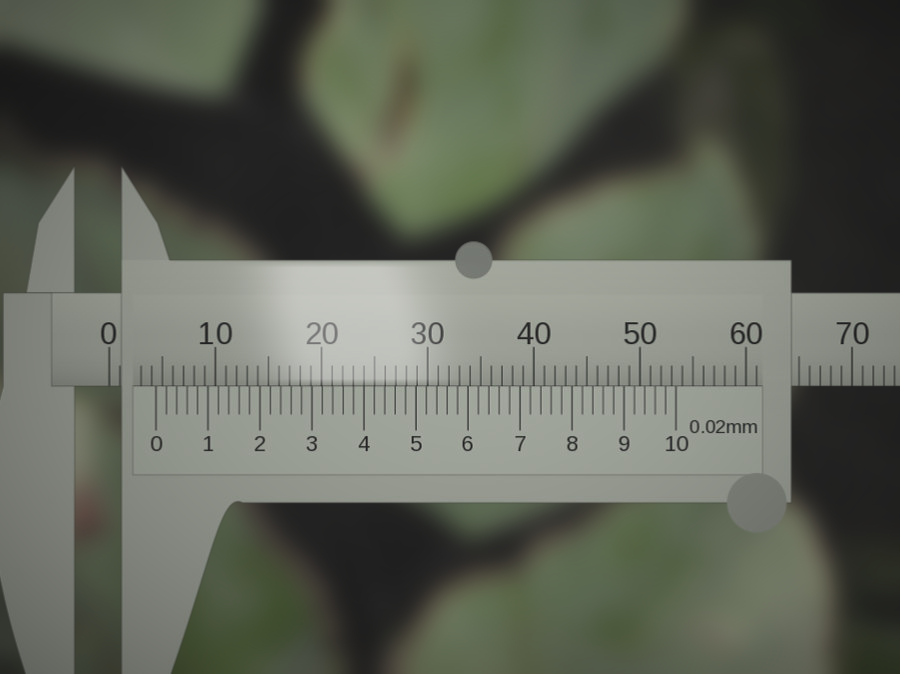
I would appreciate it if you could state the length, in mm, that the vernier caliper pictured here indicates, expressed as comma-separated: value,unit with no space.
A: 4.4,mm
